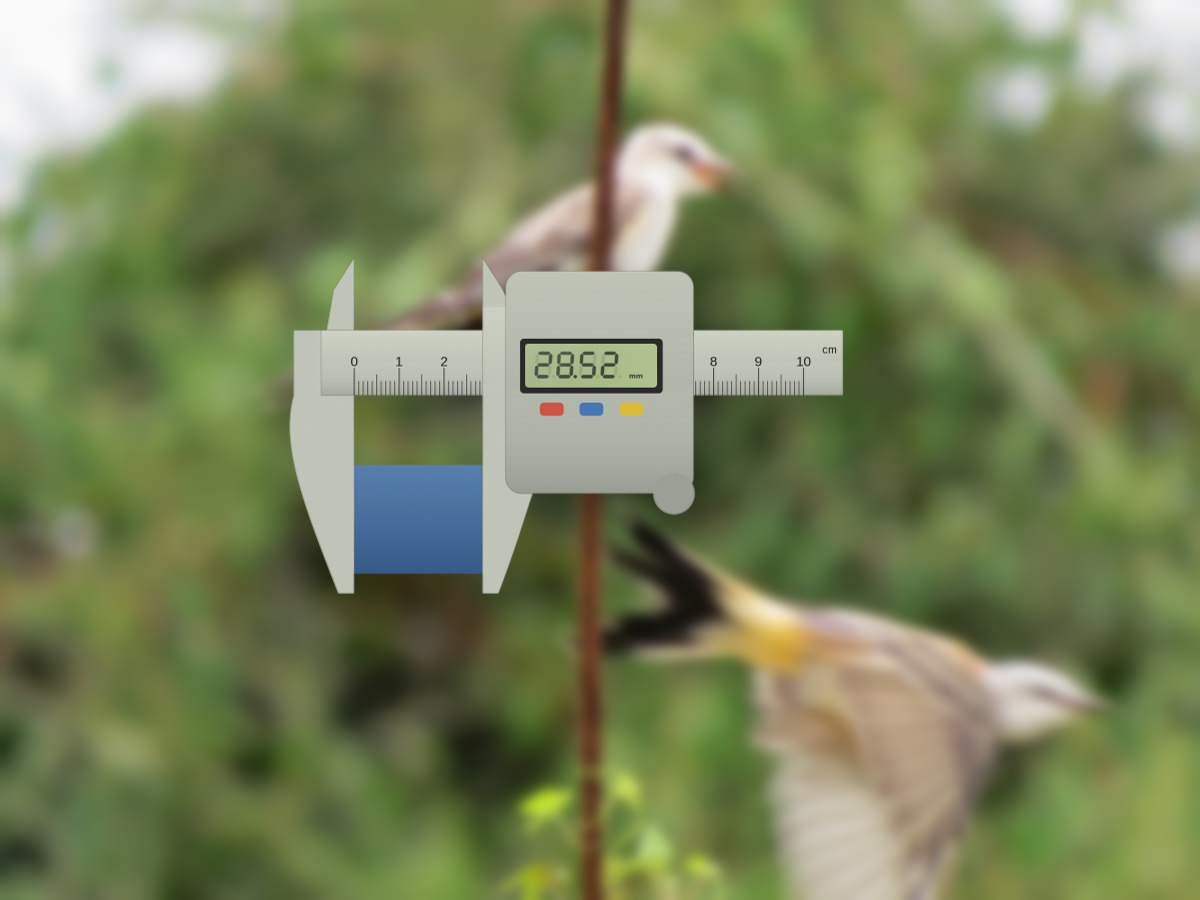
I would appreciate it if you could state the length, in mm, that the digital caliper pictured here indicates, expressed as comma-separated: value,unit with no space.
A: 28.52,mm
